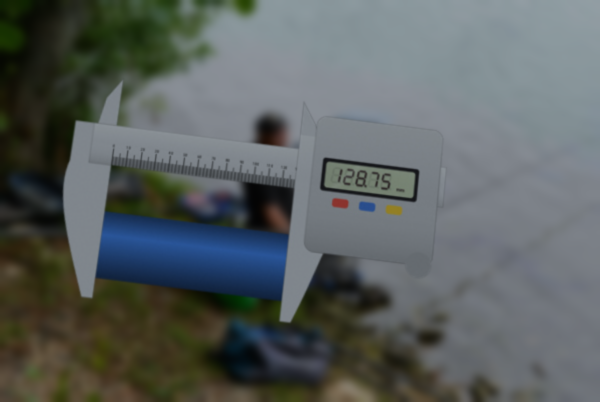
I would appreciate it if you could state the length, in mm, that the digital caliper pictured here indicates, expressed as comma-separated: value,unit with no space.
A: 128.75,mm
